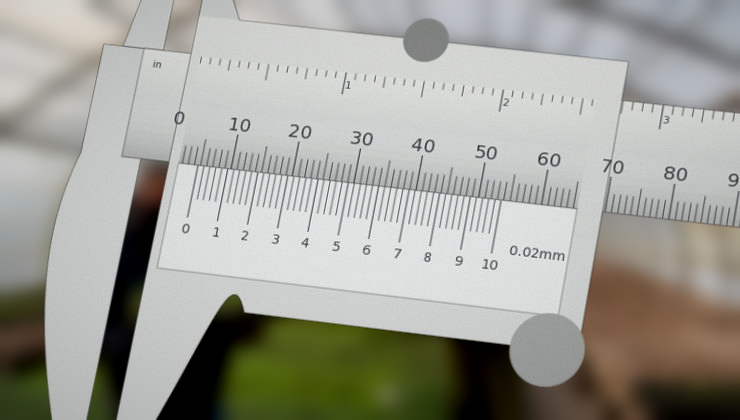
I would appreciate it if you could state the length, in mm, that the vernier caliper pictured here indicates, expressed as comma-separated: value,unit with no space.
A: 4.6,mm
